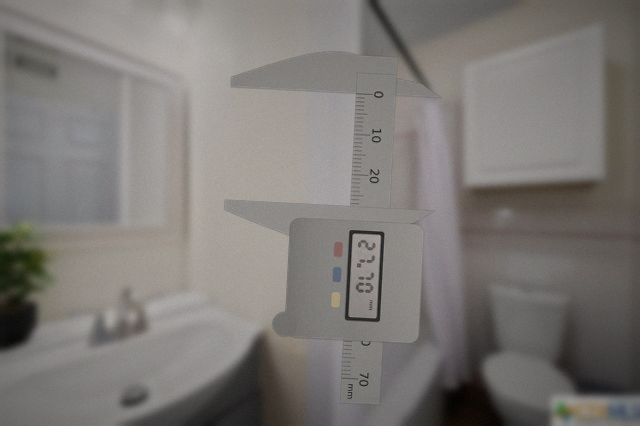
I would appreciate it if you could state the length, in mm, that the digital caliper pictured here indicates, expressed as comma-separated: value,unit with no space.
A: 27.70,mm
